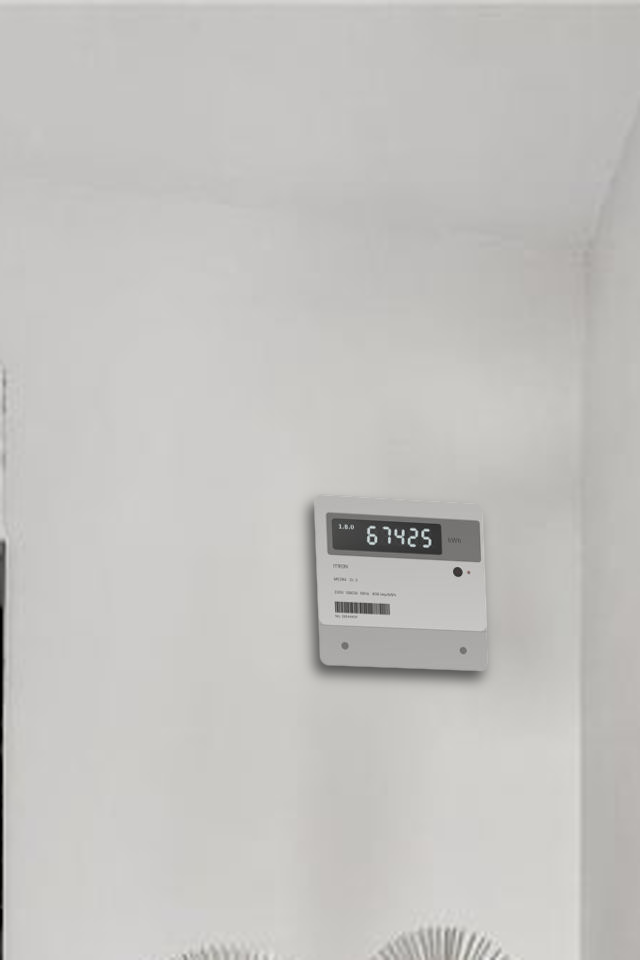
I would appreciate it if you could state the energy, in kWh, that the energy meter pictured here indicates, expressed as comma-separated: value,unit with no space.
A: 67425,kWh
